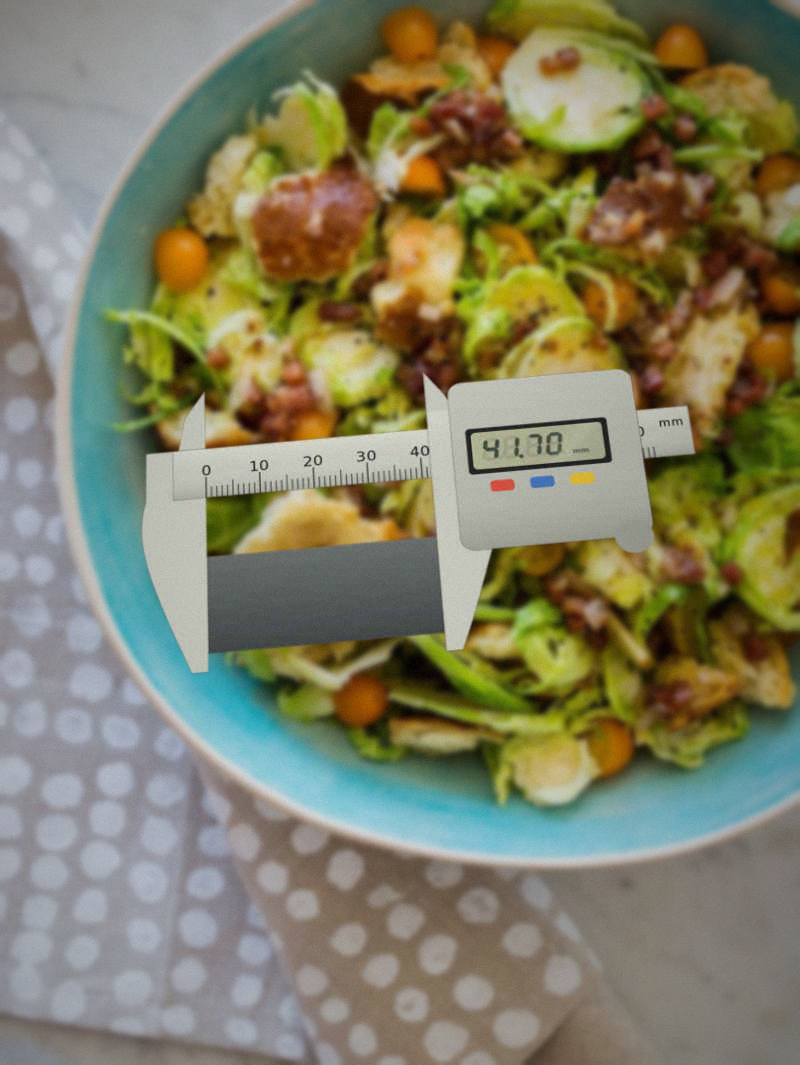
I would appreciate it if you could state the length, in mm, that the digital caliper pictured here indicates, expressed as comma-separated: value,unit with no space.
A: 41.70,mm
